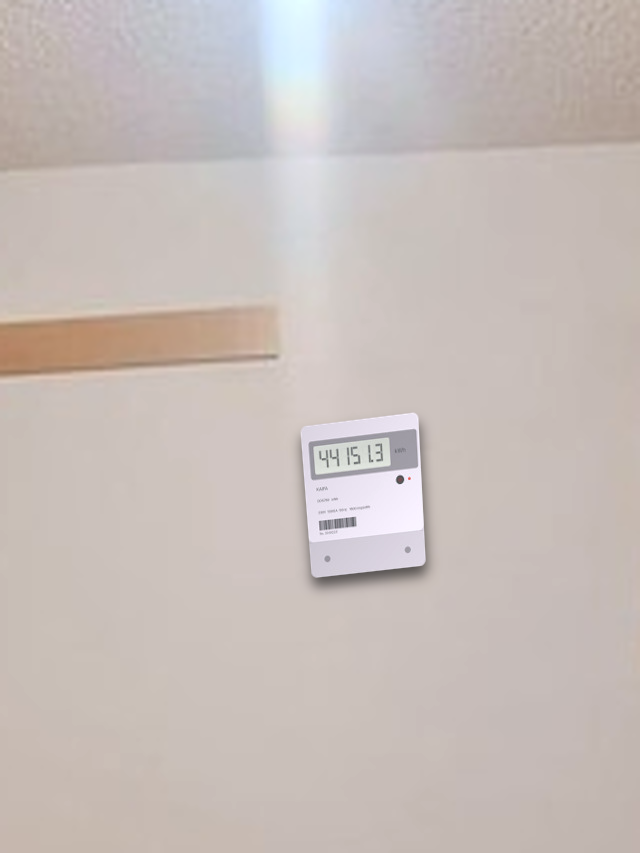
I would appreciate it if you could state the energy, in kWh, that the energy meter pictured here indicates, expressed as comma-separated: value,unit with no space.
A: 44151.3,kWh
